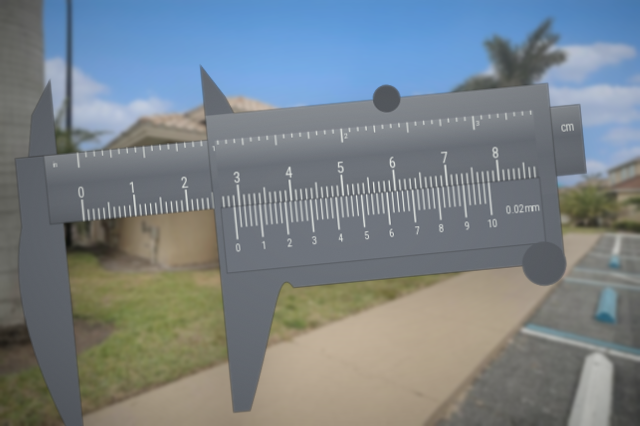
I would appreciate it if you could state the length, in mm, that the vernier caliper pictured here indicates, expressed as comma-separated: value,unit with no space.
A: 29.0,mm
